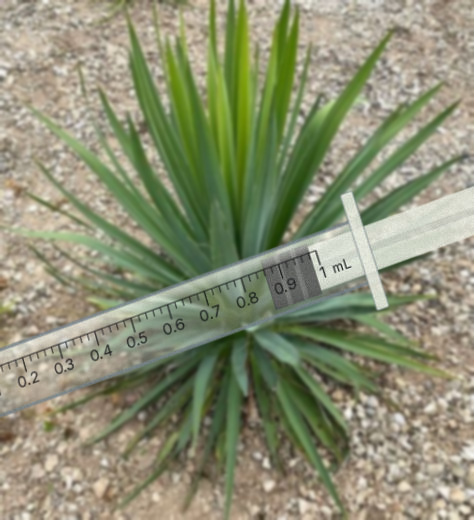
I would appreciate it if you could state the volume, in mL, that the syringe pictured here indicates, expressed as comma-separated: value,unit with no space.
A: 0.86,mL
